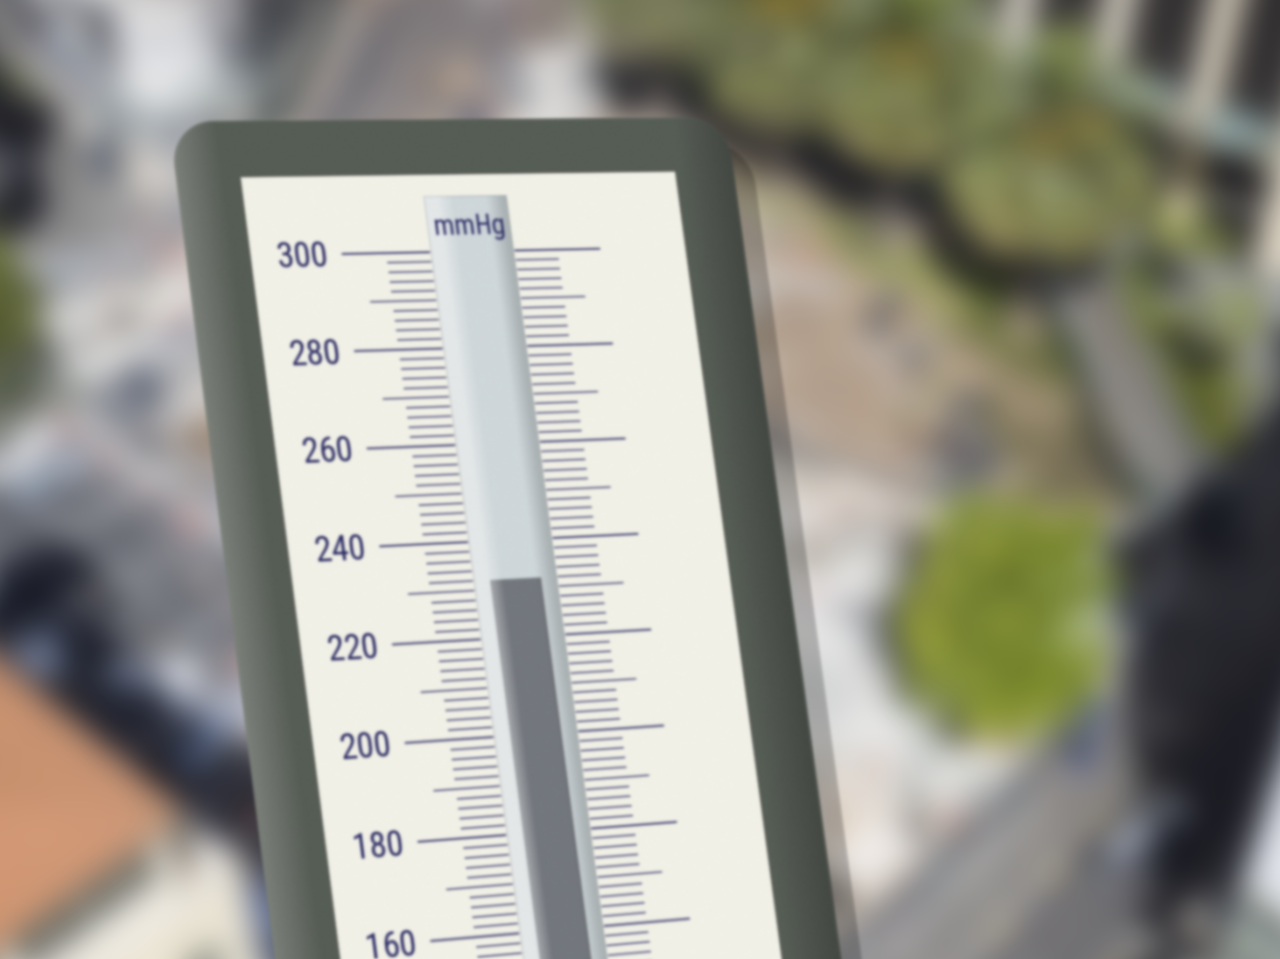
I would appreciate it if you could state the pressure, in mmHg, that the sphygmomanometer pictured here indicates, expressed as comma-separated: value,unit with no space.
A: 232,mmHg
